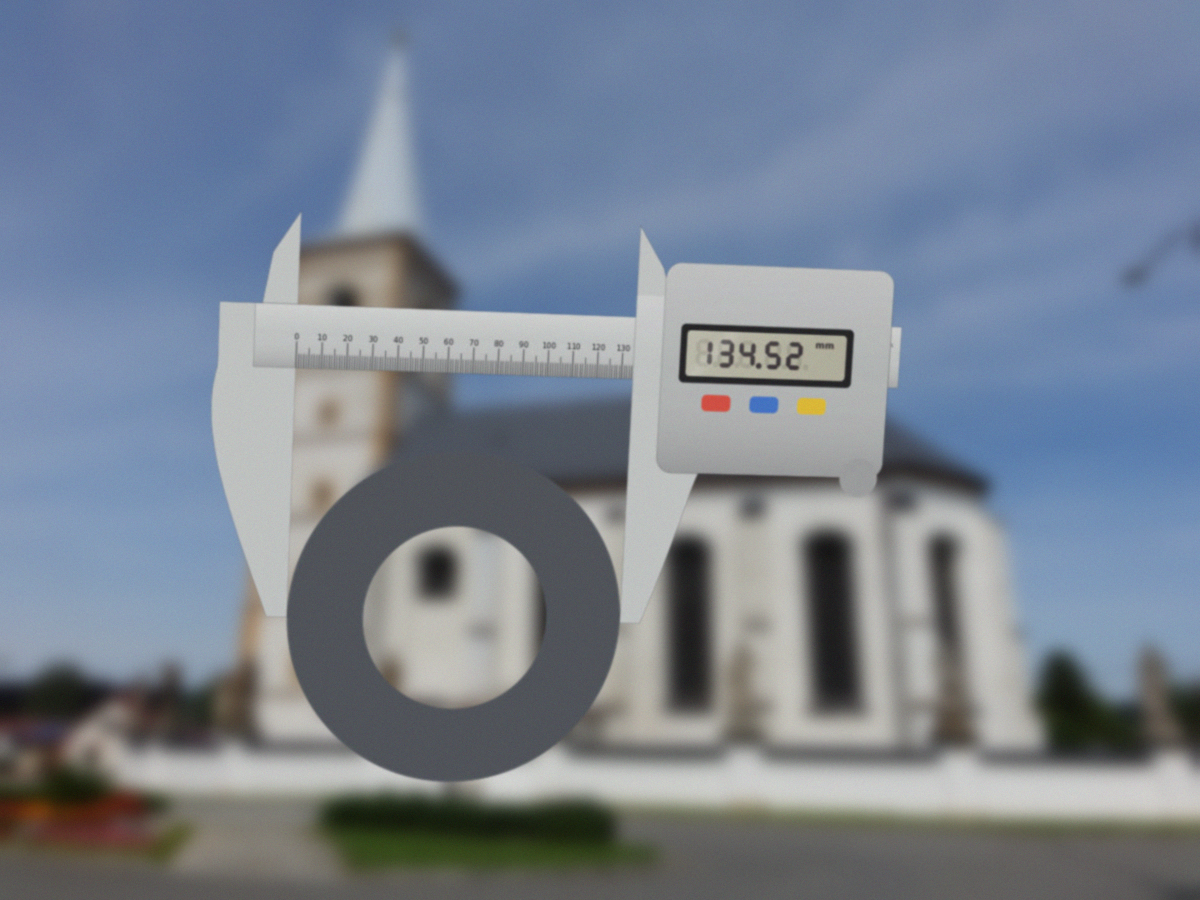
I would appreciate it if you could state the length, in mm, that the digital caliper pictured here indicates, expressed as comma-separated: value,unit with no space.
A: 134.52,mm
